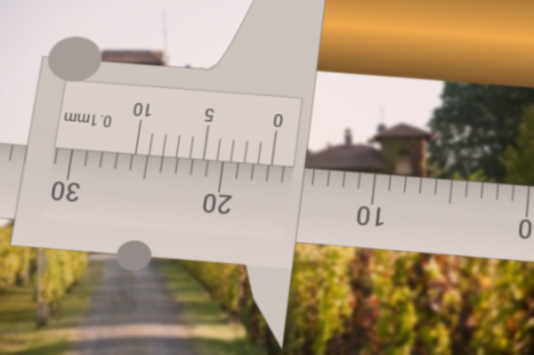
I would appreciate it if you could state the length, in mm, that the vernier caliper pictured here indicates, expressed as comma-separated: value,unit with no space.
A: 16.8,mm
